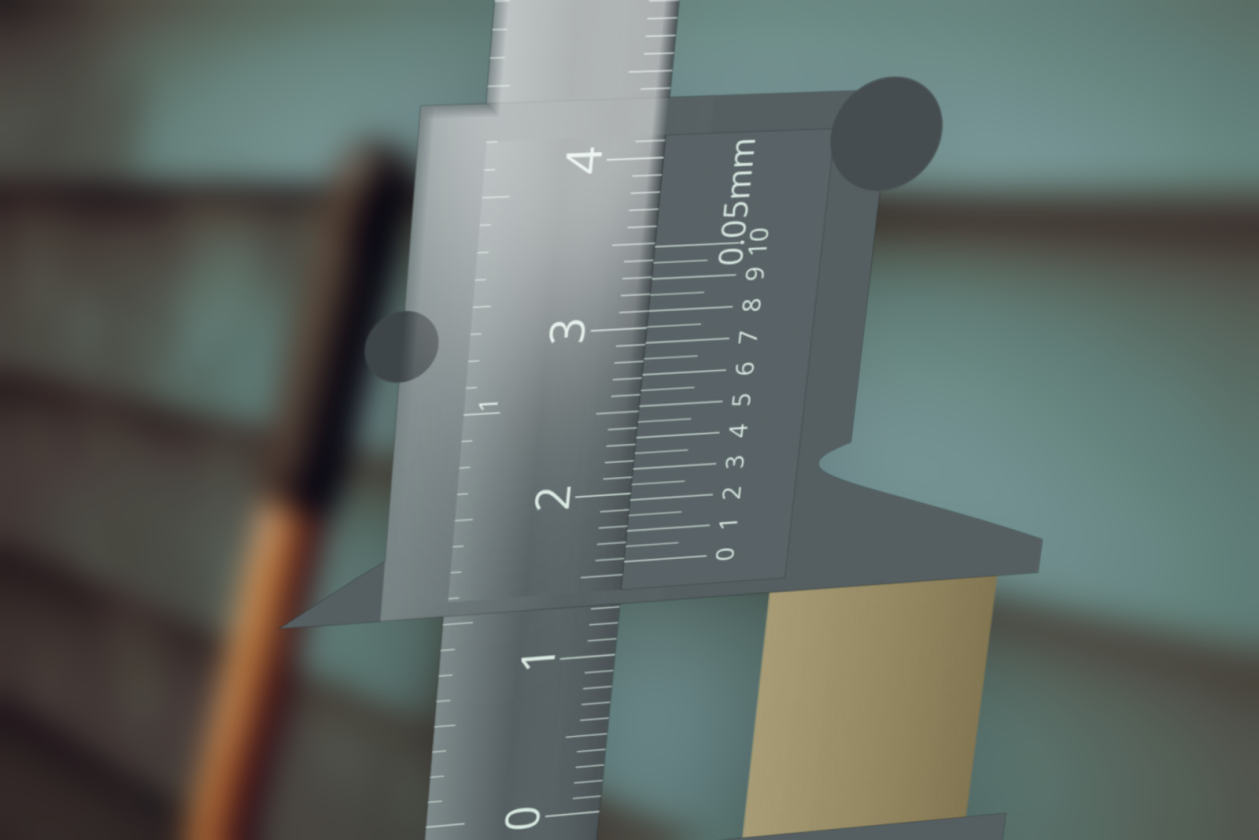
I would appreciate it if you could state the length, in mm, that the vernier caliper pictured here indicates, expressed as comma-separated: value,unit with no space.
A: 15.8,mm
